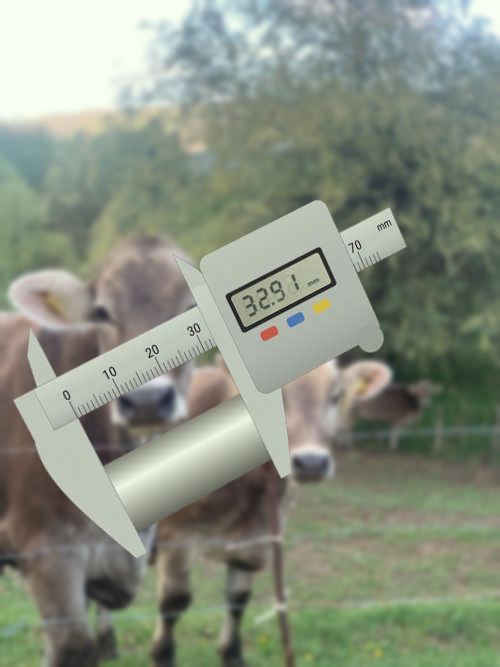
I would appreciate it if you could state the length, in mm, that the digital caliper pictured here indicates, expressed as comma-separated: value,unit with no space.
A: 32.91,mm
